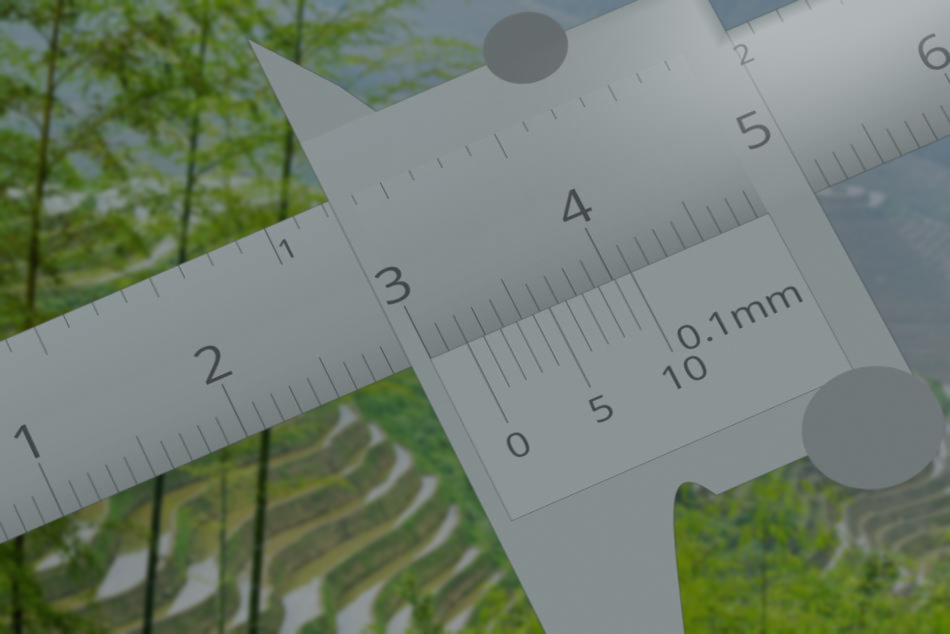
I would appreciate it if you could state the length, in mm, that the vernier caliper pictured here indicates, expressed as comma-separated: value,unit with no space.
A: 32.0,mm
